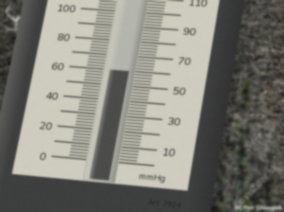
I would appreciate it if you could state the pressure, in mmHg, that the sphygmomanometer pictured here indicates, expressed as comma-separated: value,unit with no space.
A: 60,mmHg
